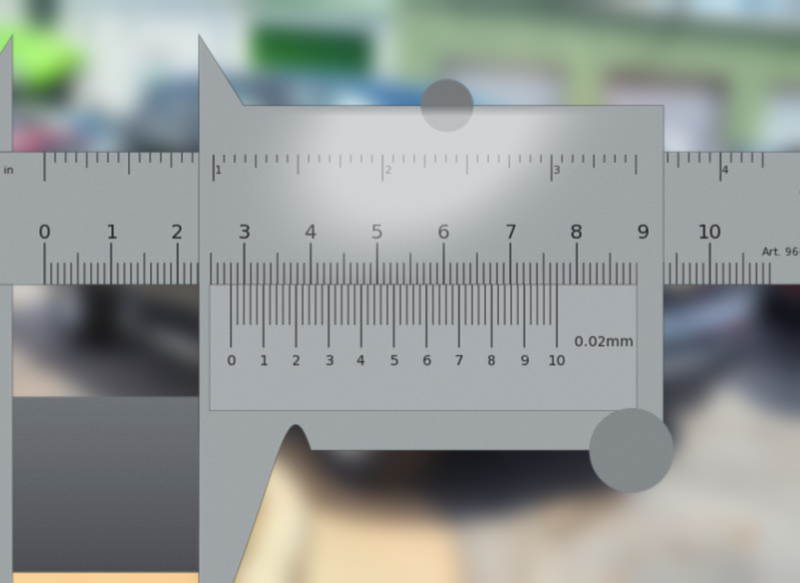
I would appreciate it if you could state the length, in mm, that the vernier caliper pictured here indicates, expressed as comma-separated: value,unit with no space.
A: 28.0,mm
